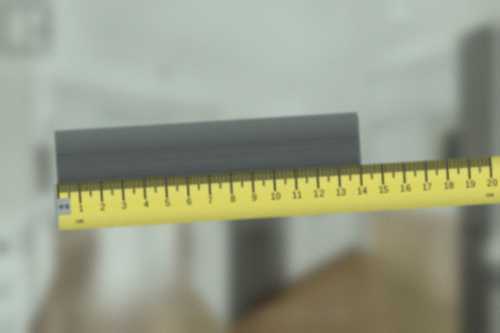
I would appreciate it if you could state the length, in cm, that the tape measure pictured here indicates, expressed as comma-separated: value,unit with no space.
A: 14,cm
